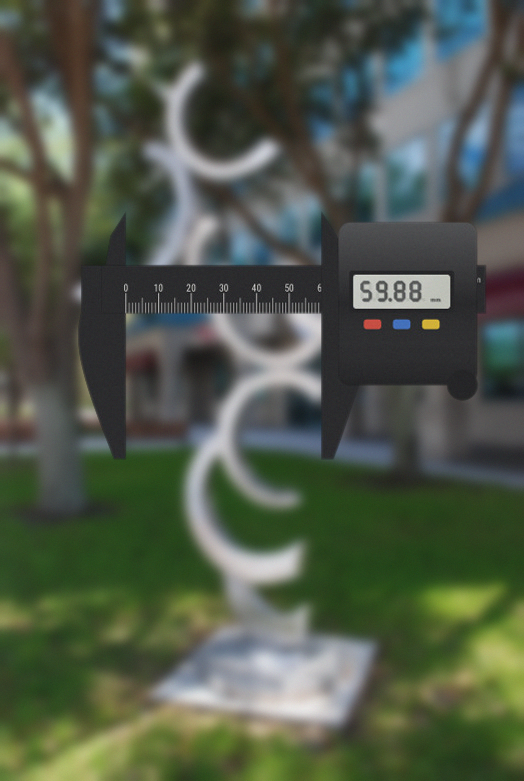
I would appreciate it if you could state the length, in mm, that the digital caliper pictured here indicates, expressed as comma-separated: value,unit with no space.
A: 59.88,mm
